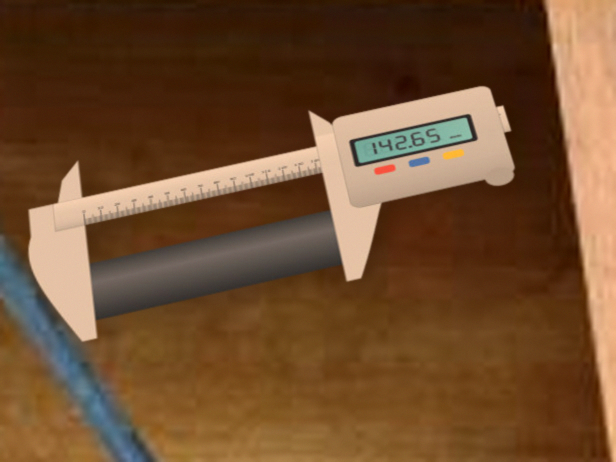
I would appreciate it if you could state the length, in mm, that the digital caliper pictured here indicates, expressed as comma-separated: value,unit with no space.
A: 142.65,mm
